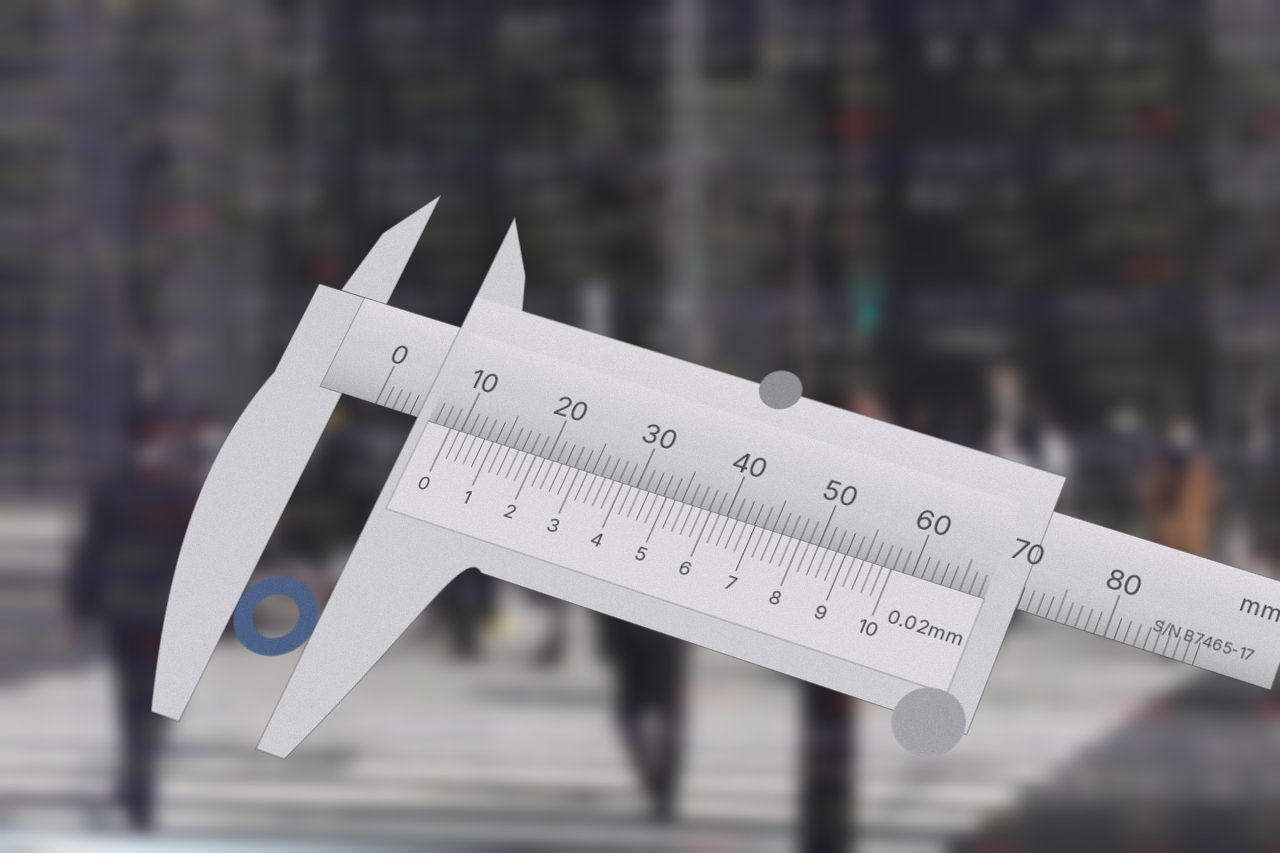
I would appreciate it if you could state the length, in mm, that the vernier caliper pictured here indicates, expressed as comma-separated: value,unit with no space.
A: 8.8,mm
